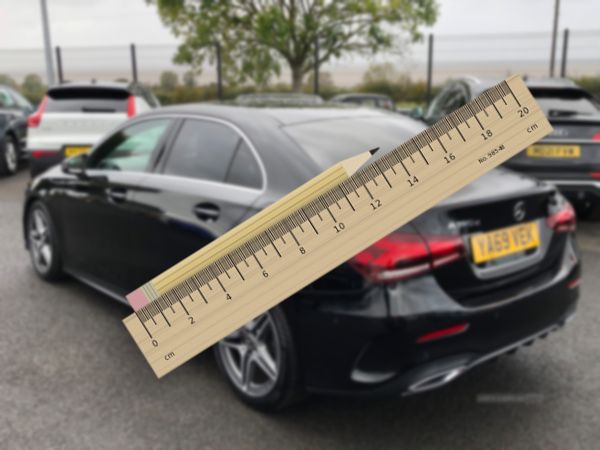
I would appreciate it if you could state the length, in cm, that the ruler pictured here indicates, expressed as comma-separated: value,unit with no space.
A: 13.5,cm
